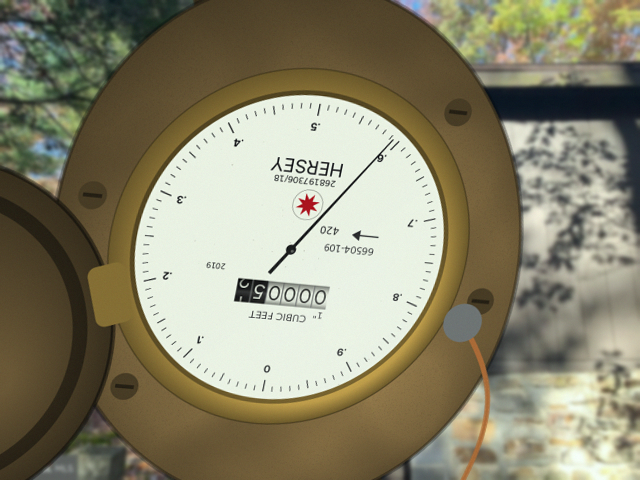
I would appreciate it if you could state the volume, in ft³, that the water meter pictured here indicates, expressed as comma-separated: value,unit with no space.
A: 51.59,ft³
